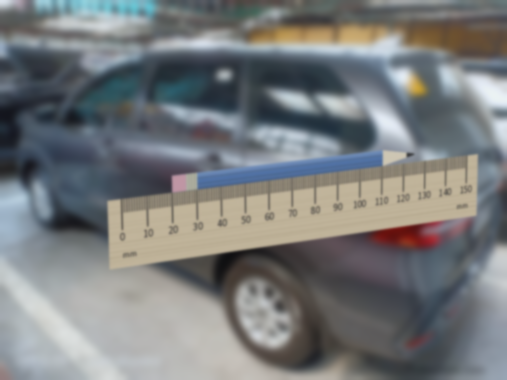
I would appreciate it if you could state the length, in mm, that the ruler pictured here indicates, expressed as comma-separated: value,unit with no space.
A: 105,mm
